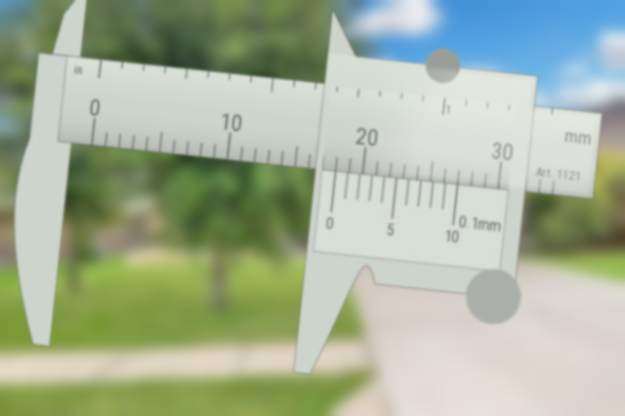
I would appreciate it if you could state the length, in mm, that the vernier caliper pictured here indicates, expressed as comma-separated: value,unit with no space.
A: 18.0,mm
